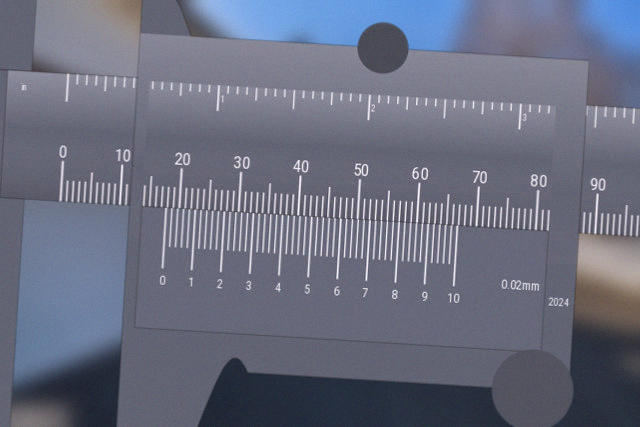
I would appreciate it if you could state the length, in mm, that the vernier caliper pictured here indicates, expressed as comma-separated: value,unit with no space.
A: 17.8,mm
